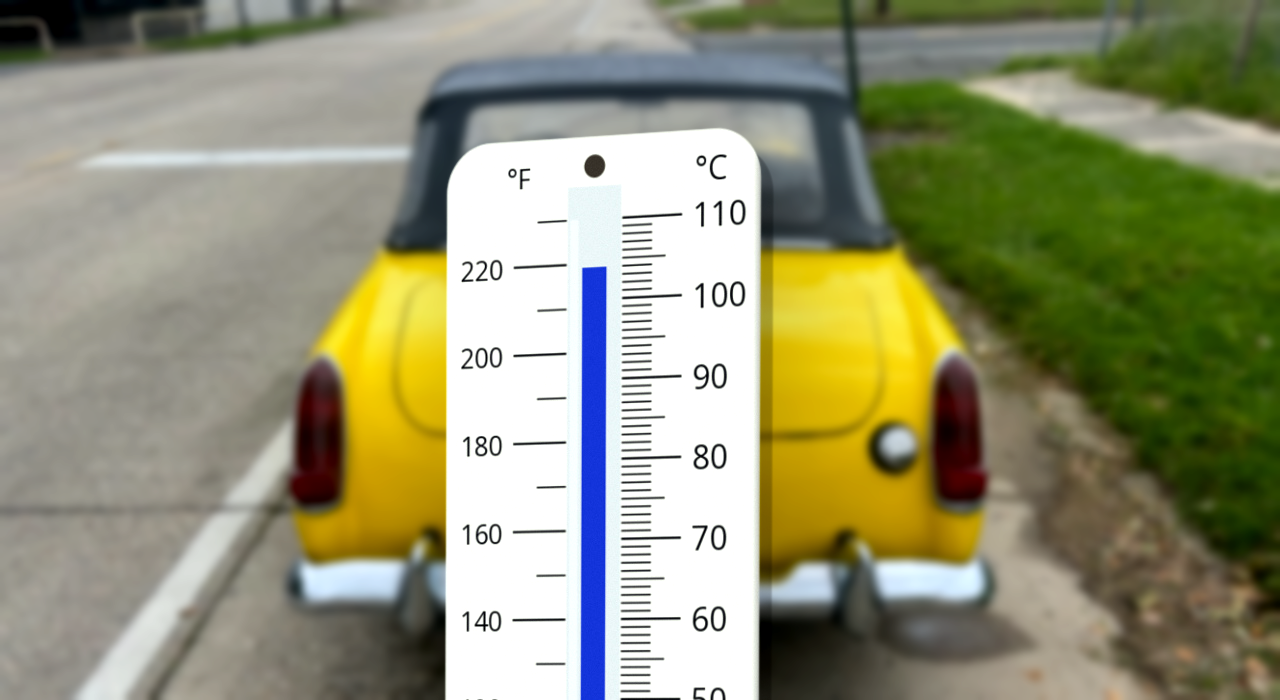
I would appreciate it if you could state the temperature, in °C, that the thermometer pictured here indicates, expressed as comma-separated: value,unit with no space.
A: 104,°C
